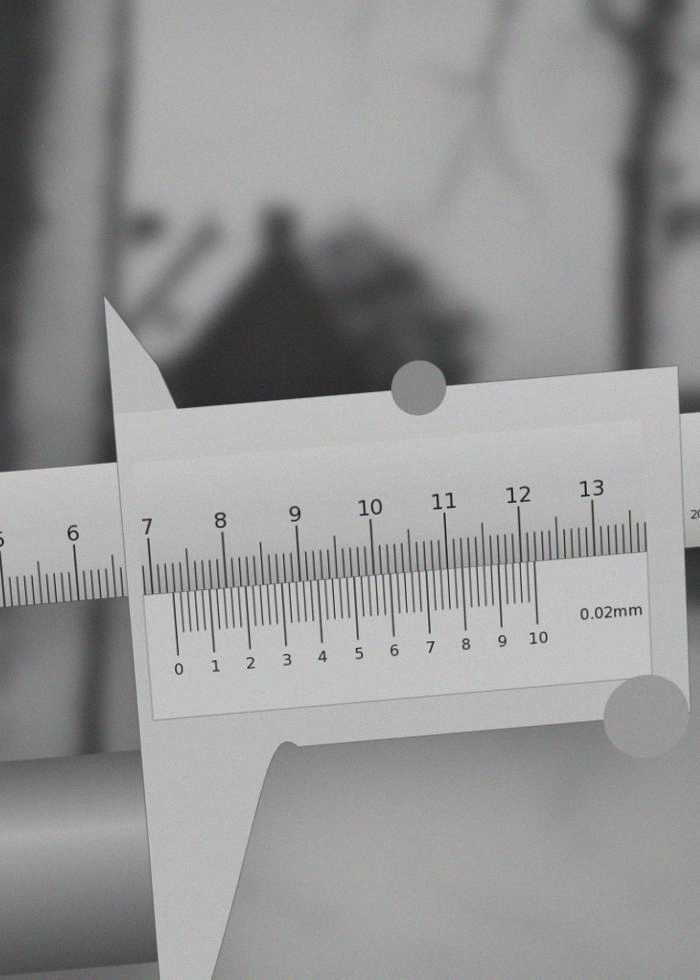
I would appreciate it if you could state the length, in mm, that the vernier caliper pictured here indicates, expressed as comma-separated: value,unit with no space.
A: 72.8,mm
